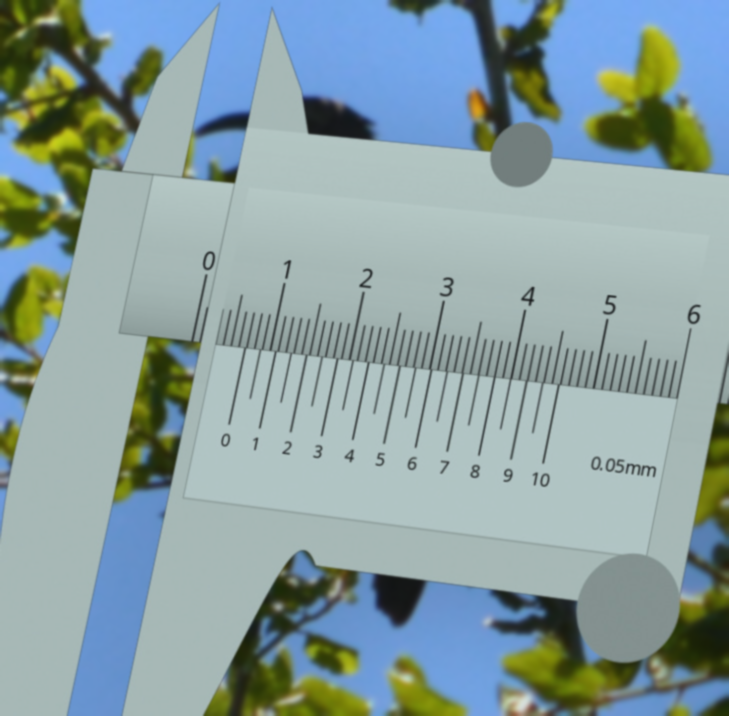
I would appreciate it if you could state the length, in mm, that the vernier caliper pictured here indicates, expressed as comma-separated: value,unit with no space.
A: 6.8,mm
